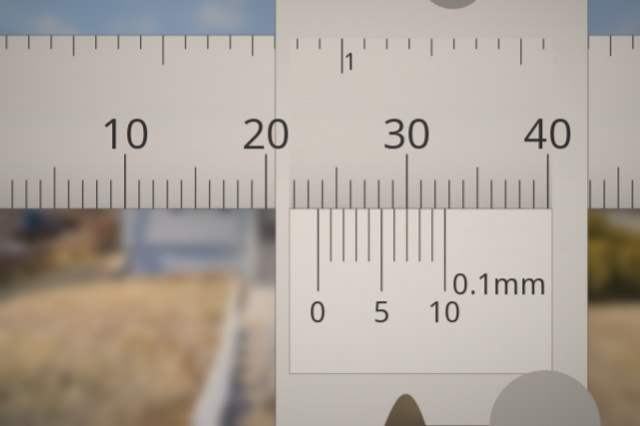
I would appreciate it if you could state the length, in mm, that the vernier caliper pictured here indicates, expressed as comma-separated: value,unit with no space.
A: 23.7,mm
